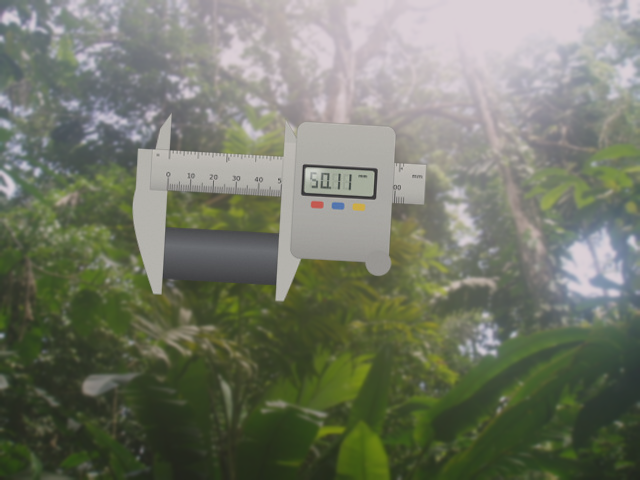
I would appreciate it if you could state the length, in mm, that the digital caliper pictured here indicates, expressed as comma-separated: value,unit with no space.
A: 50.11,mm
